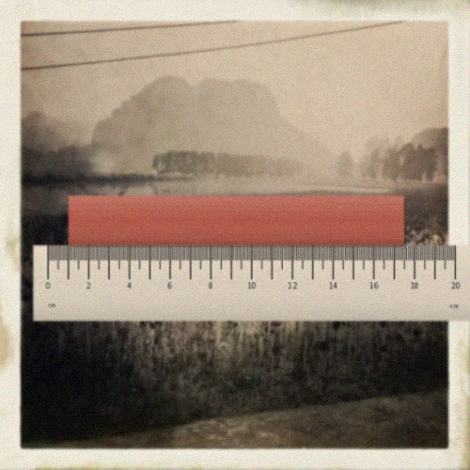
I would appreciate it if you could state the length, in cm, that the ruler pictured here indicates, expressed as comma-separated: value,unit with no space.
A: 16.5,cm
